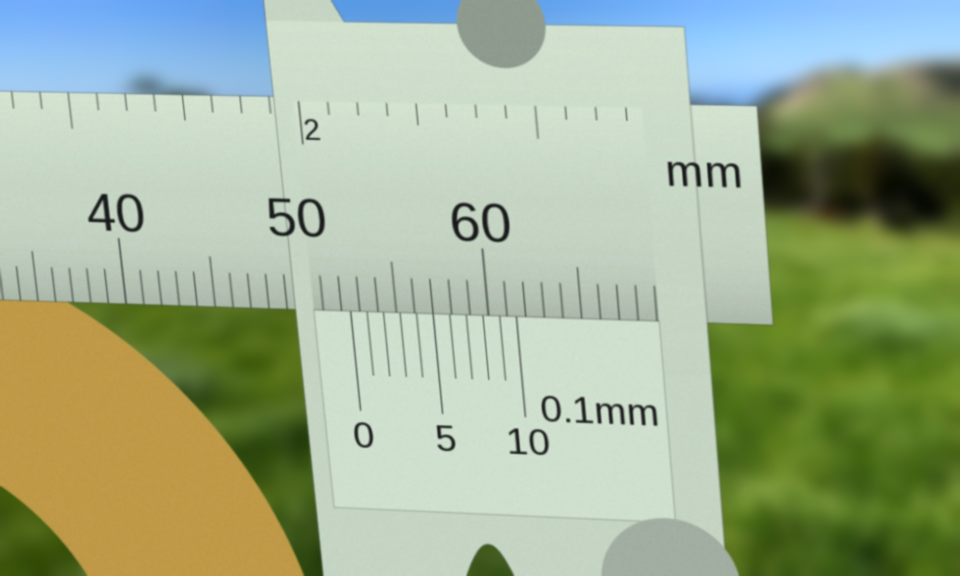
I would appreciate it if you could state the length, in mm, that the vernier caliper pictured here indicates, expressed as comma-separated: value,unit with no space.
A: 52.5,mm
